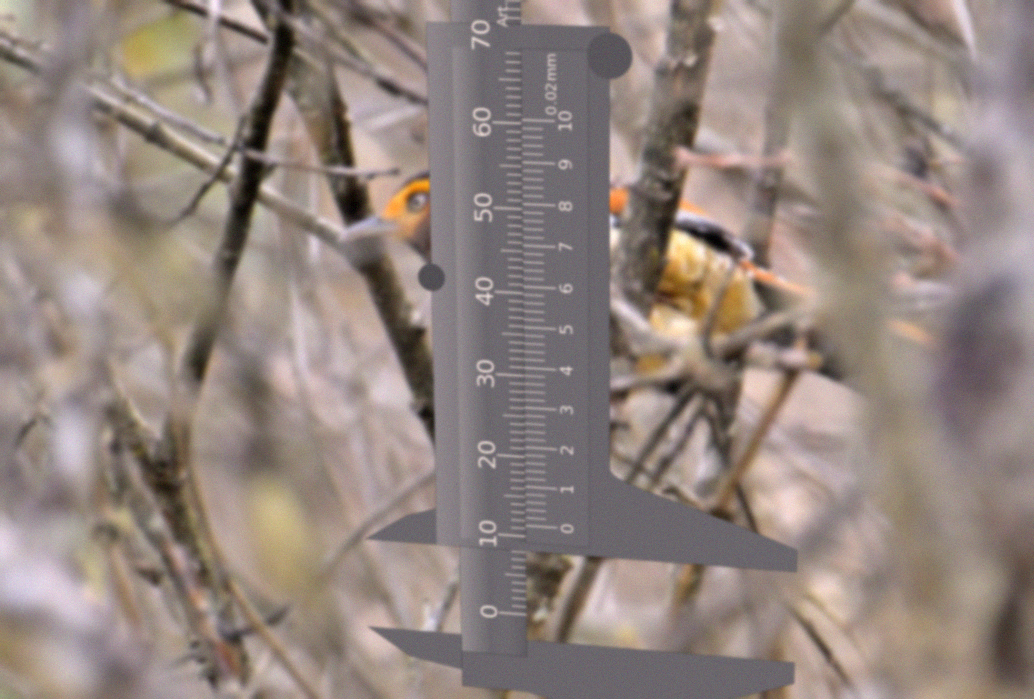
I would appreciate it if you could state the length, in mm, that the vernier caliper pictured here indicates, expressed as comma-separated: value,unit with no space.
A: 11.4,mm
